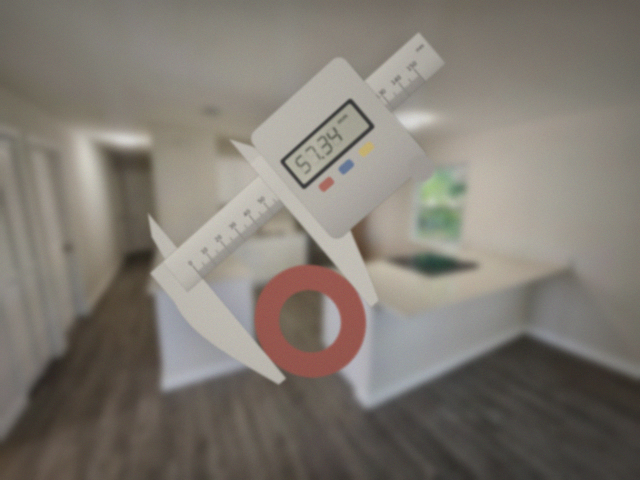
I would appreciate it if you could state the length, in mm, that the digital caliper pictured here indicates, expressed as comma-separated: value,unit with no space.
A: 57.34,mm
